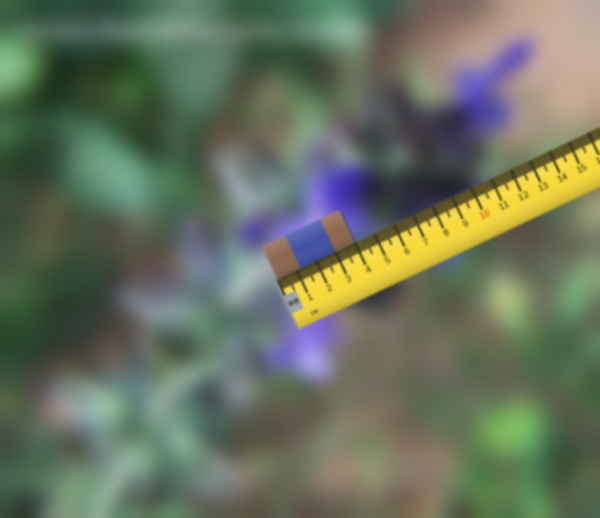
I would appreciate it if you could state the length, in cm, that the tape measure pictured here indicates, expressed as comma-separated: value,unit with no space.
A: 4,cm
